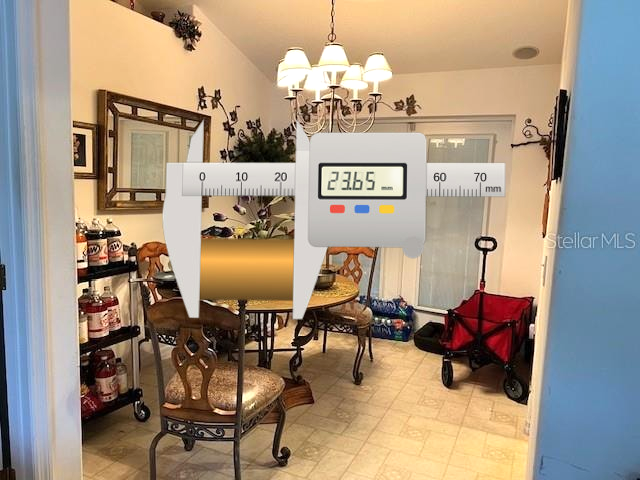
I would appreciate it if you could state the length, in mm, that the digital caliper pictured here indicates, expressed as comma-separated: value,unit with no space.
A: 23.65,mm
